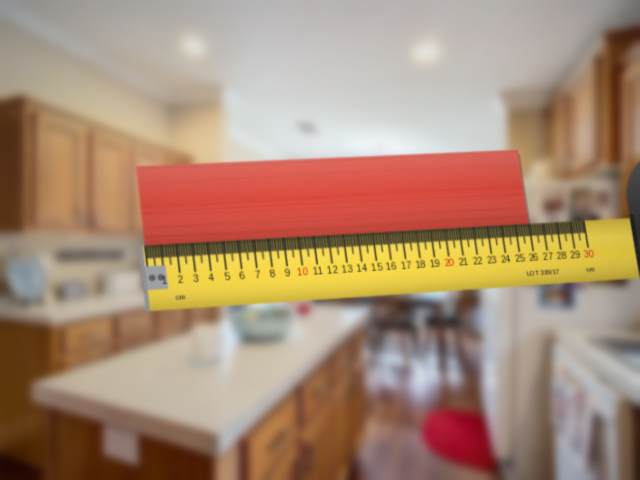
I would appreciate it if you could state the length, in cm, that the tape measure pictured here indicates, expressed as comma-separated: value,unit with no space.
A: 26,cm
